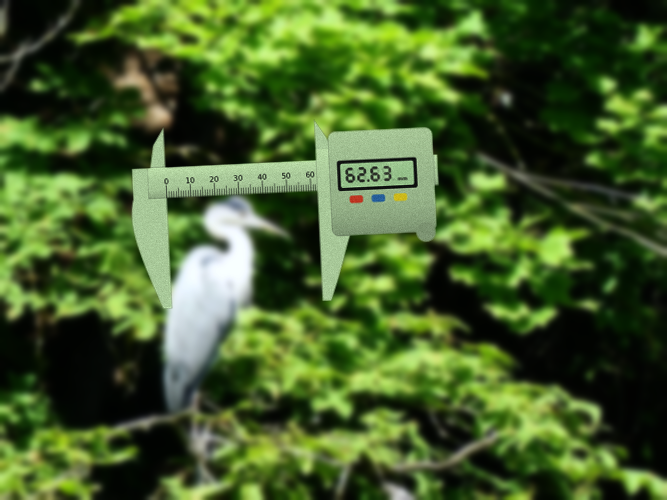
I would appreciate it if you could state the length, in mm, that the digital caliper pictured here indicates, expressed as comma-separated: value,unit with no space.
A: 62.63,mm
